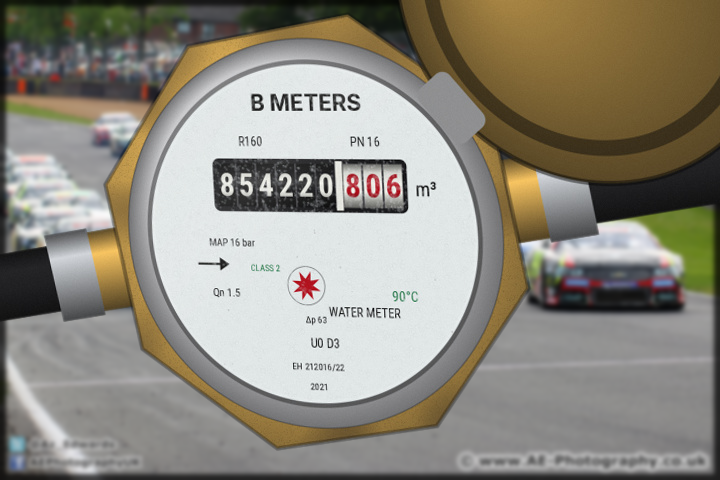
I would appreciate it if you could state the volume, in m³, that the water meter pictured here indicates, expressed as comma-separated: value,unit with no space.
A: 854220.806,m³
